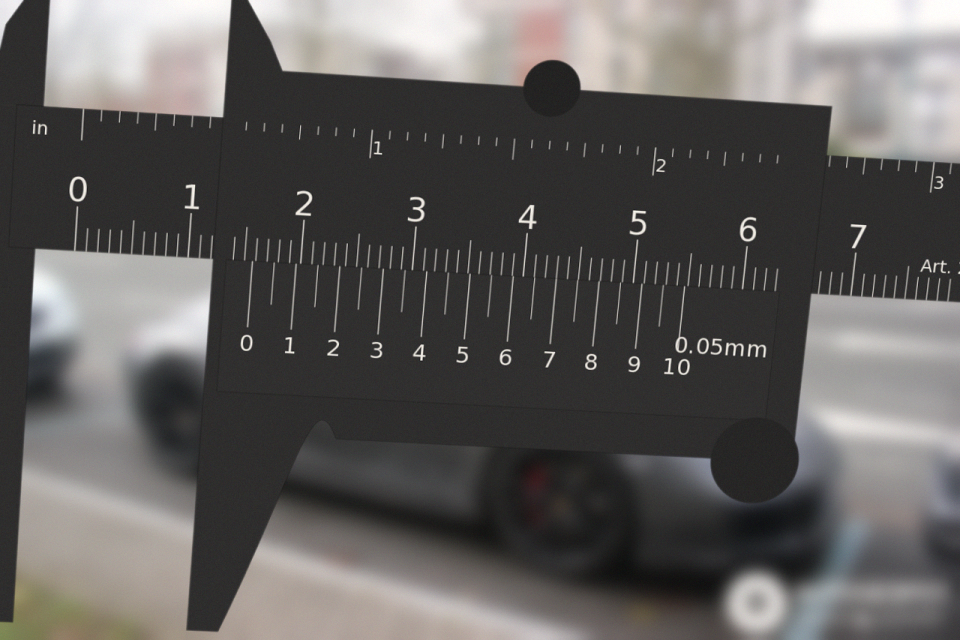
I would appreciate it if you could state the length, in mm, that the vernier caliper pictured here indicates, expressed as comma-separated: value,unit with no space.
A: 15.7,mm
